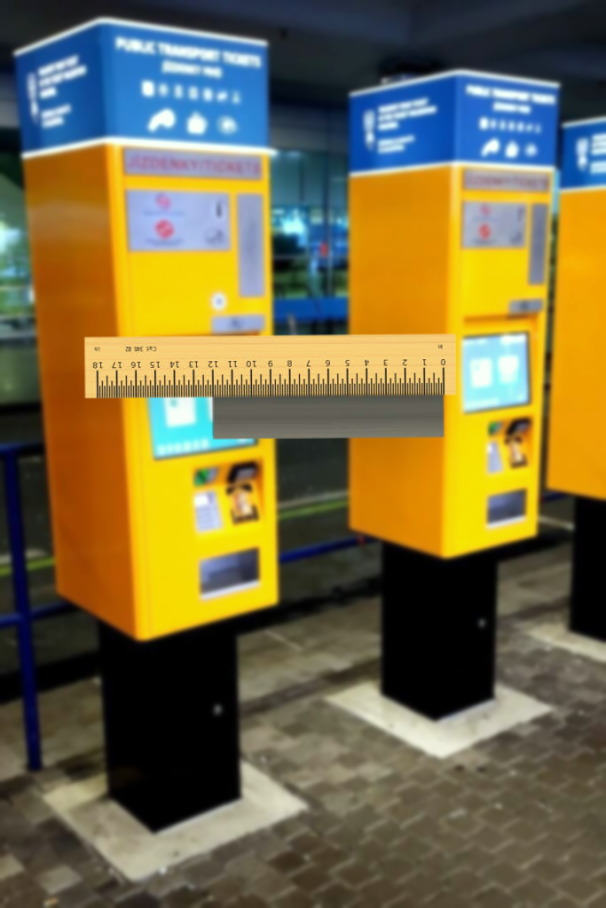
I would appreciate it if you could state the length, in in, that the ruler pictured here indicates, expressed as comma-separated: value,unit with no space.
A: 12,in
